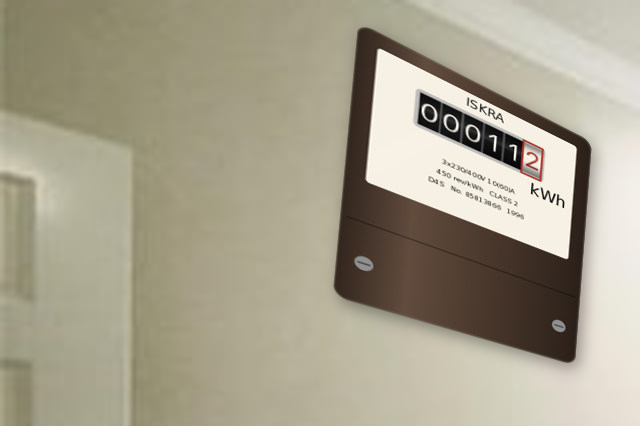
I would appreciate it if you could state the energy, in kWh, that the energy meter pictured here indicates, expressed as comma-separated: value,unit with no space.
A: 11.2,kWh
